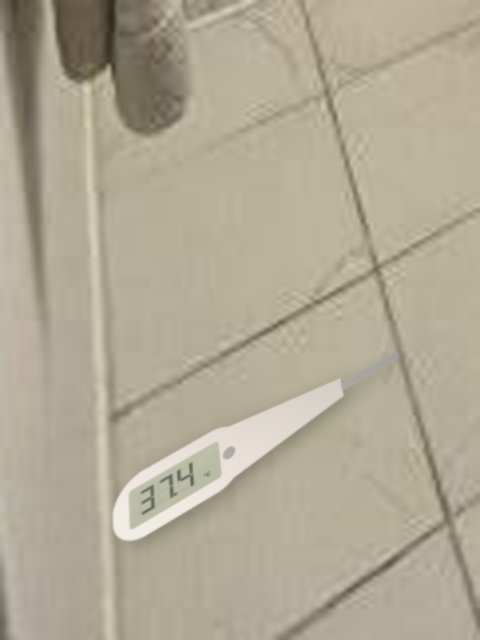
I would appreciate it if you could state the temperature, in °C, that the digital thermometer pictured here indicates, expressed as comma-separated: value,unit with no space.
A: 37.4,°C
